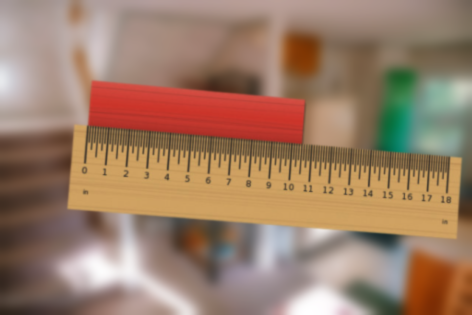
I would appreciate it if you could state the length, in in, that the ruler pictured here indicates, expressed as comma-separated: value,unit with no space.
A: 10.5,in
